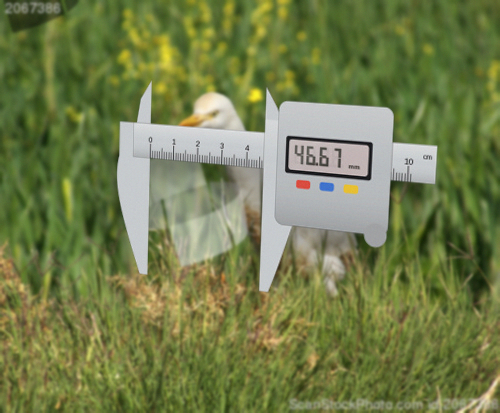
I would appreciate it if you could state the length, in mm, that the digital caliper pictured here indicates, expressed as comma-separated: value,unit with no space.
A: 46.67,mm
